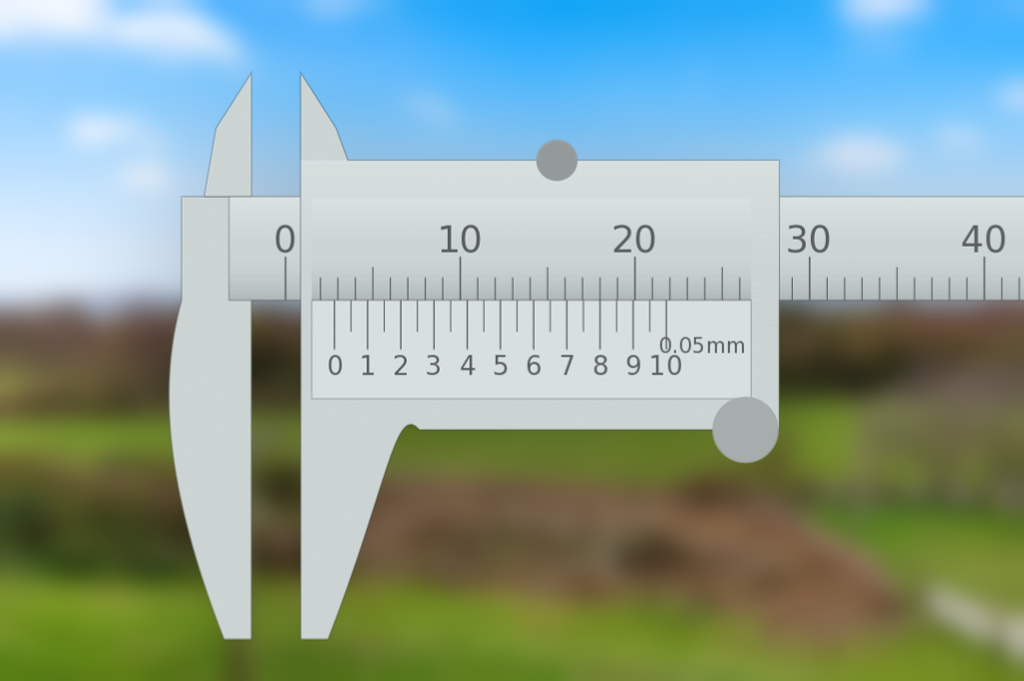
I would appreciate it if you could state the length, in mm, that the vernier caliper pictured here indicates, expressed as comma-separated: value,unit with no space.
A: 2.8,mm
